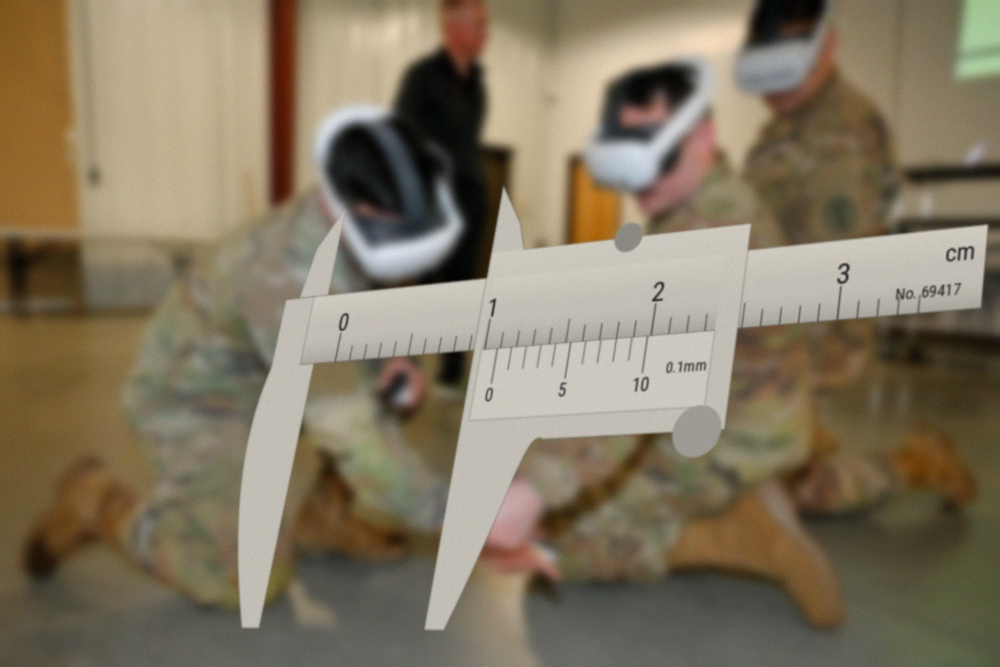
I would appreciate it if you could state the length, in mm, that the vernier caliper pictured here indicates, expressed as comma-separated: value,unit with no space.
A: 10.8,mm
